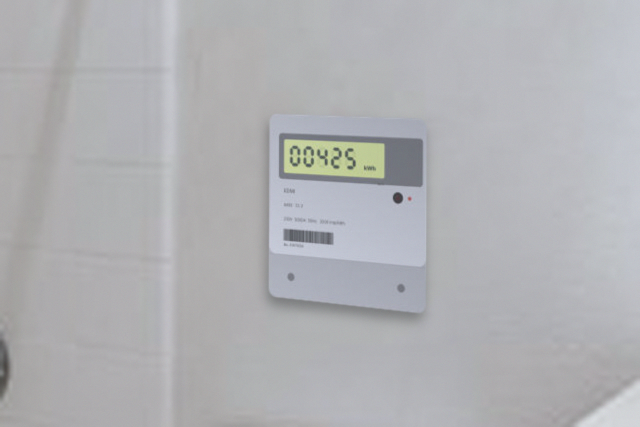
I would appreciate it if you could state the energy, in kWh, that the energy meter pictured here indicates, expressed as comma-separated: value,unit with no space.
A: 425,kWh
